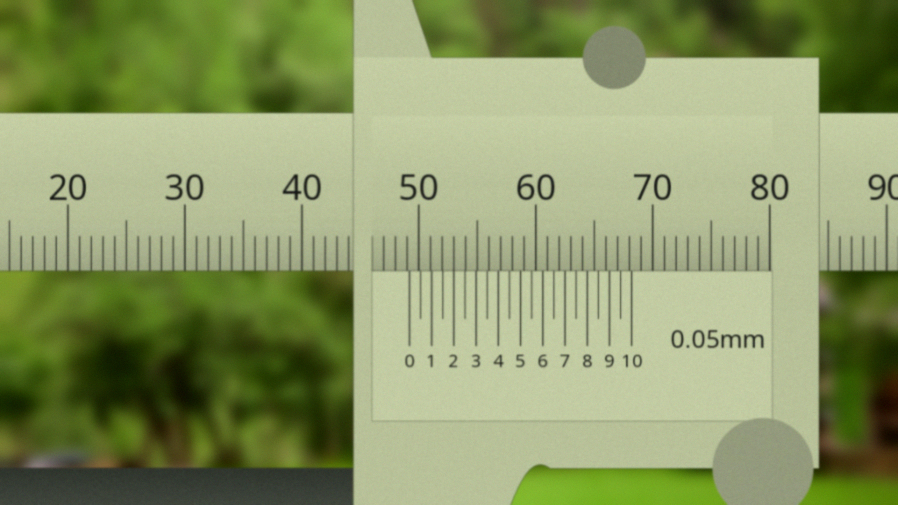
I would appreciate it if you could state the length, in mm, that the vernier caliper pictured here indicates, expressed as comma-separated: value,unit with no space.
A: 49.2,mm
